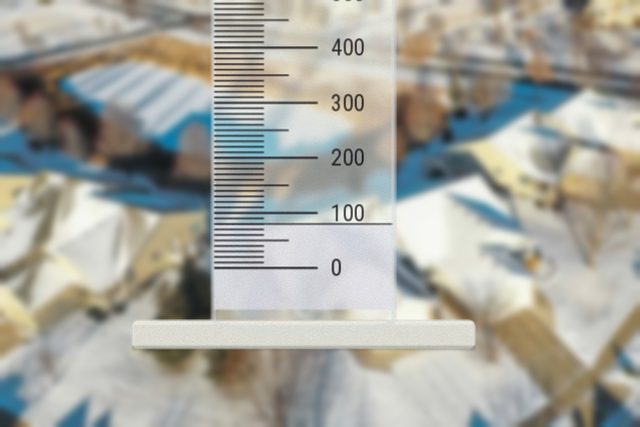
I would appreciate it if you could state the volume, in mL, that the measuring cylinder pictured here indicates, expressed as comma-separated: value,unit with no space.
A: 80,mL
